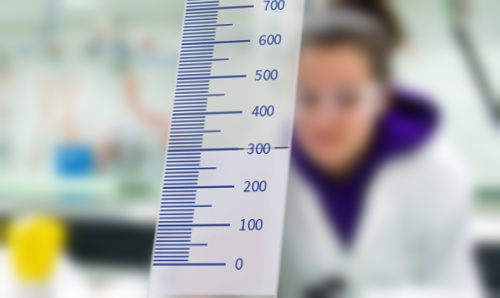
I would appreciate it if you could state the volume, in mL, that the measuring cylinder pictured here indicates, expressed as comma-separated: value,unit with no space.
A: 300,mL
